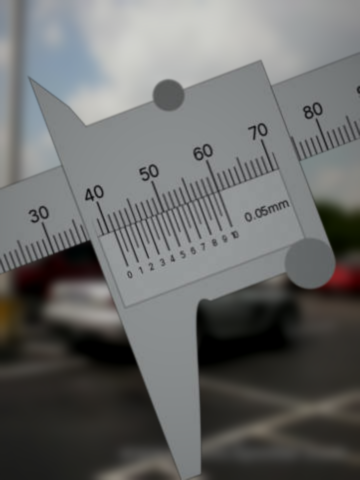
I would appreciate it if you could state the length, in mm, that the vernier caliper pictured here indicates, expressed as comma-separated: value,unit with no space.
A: 41.0,mm
